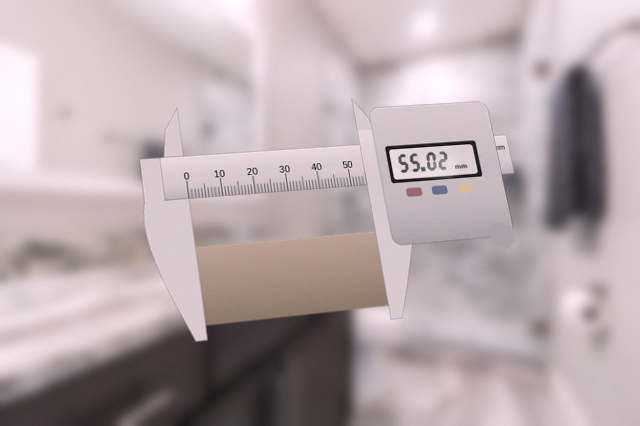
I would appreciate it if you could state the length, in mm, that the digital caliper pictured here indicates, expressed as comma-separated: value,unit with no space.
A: 55.02,mm
